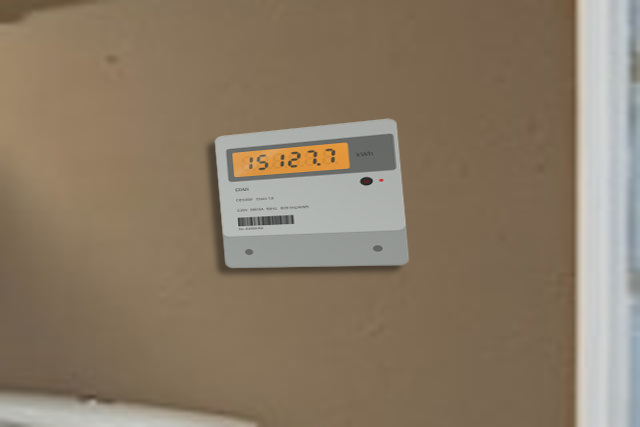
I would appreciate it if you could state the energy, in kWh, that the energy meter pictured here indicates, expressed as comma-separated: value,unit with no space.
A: 15127.7,kWh
